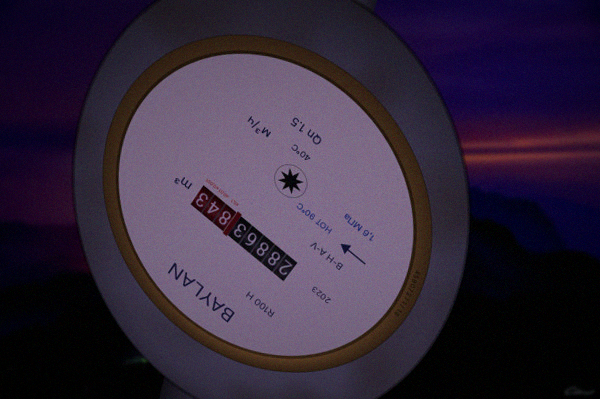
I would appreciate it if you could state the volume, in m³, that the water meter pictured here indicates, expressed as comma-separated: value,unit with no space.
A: 28863.843,m³
